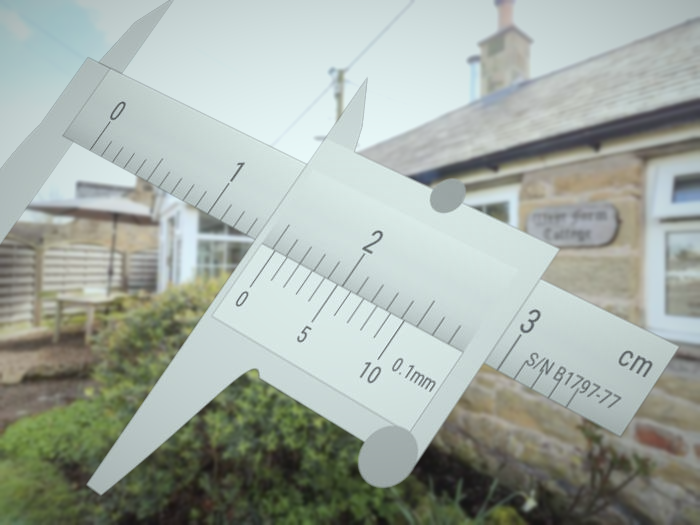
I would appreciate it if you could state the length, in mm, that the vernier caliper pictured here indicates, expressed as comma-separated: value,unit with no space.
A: 15.2,mm
